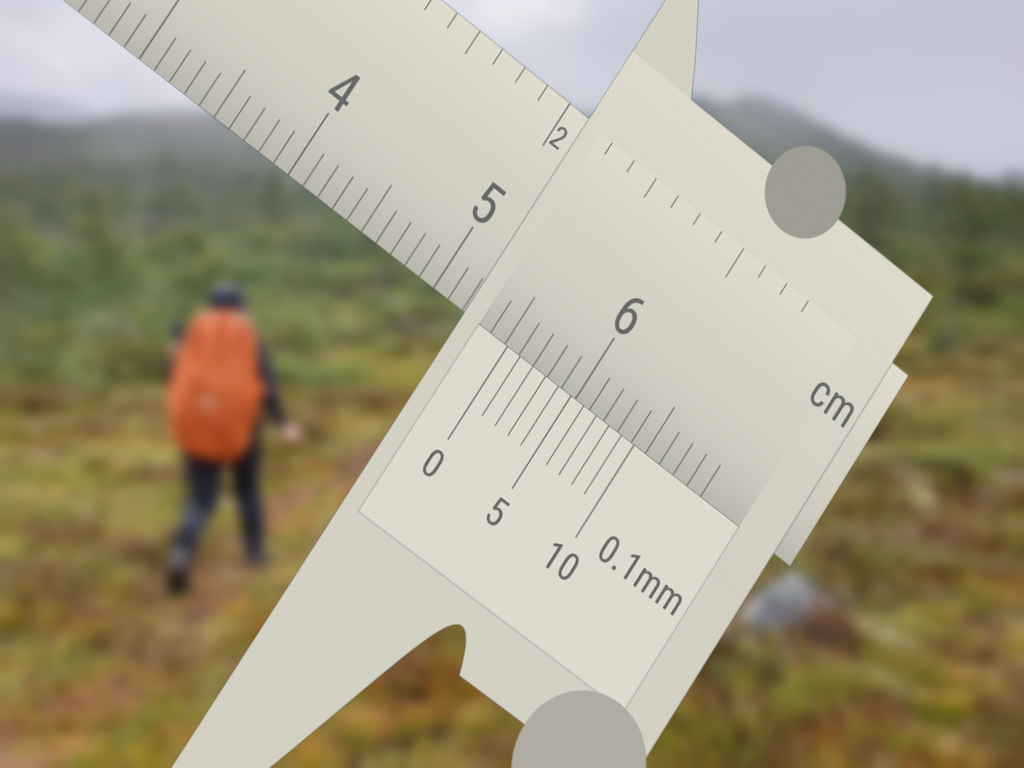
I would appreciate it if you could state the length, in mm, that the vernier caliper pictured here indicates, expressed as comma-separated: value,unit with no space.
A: 55.2,mm
